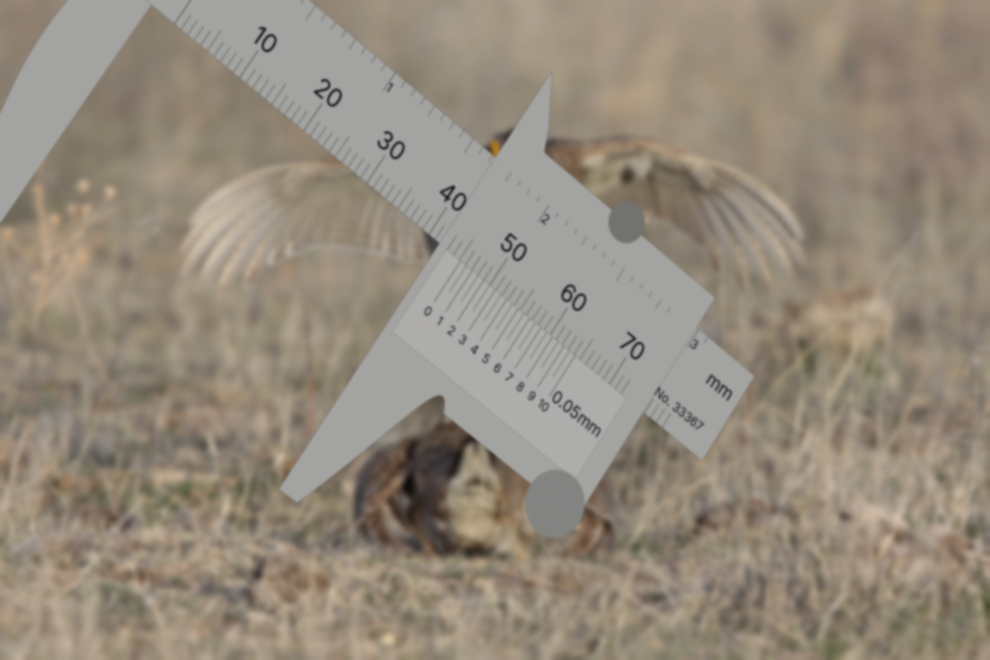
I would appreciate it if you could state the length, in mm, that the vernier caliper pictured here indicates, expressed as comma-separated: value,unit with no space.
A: 45.2,mm
